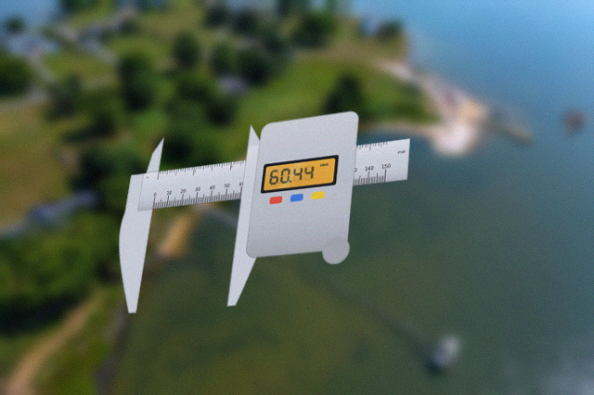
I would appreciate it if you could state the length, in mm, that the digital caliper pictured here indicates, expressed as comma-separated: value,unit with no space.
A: 60.44,mm
